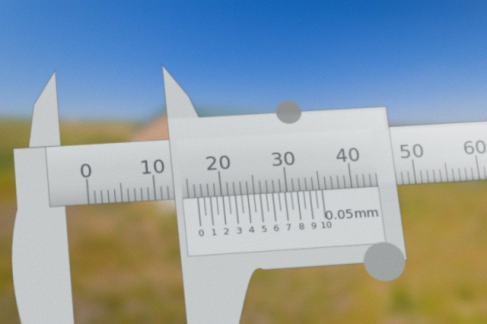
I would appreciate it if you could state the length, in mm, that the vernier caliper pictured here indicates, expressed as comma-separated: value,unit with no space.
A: 16.4,mm
